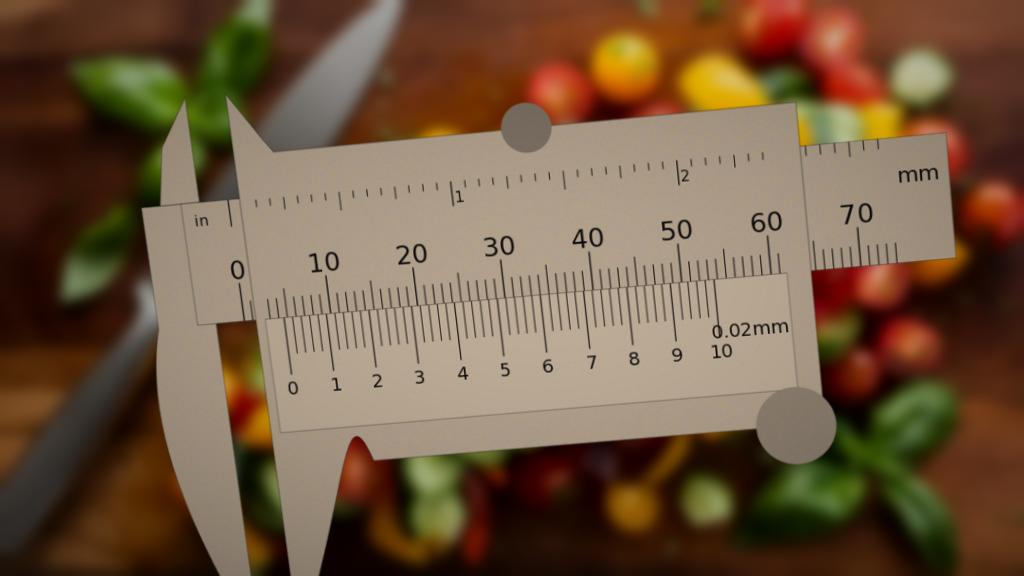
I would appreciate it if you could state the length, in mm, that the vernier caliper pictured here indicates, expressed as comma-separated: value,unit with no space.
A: 4.6,mm
